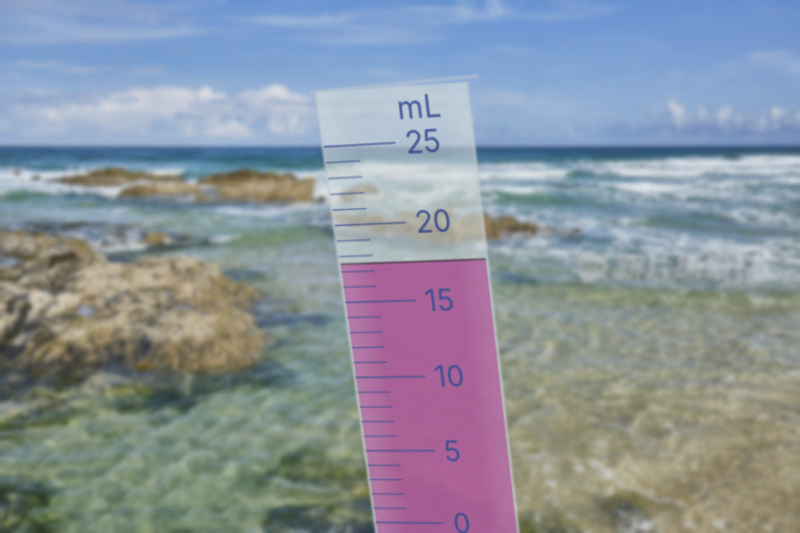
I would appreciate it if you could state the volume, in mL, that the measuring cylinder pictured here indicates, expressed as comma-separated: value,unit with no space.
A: 17.5,mL
